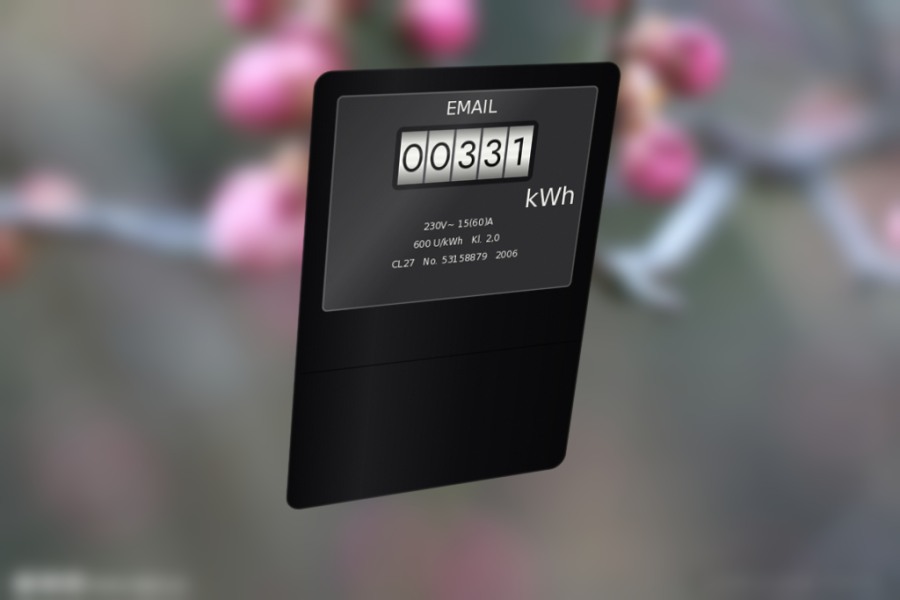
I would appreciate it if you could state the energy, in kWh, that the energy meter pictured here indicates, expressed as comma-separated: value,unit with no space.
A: 331,kWh
